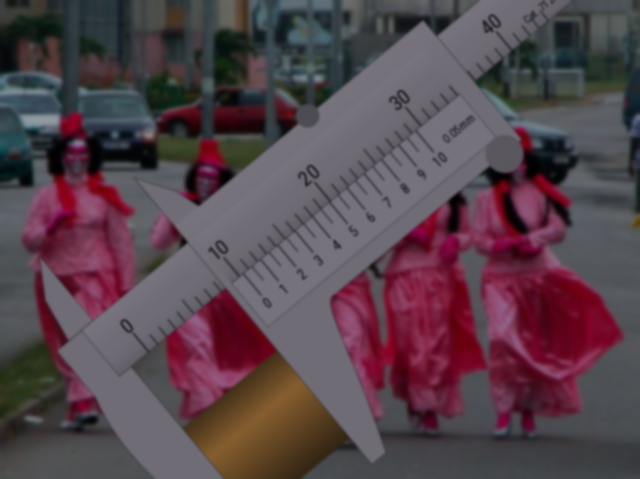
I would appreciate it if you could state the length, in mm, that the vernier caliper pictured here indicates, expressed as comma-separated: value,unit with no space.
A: 10.4,mm
